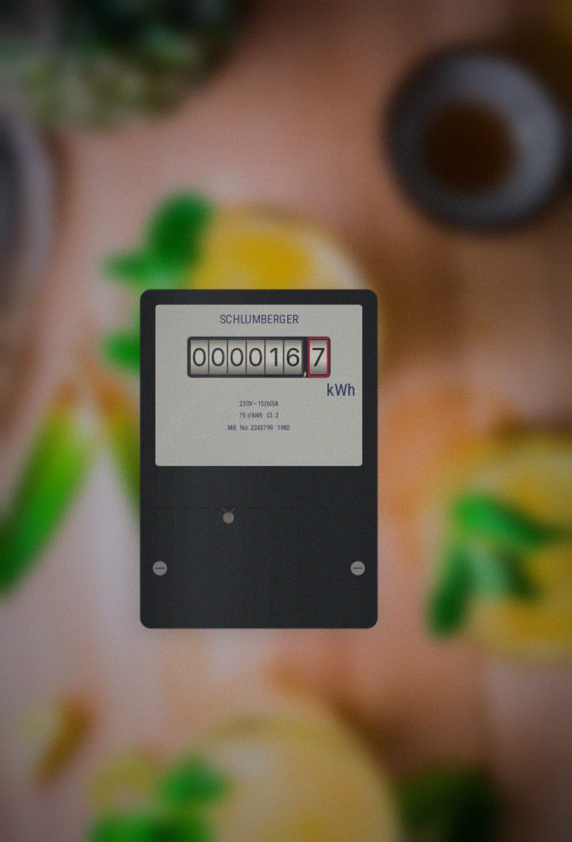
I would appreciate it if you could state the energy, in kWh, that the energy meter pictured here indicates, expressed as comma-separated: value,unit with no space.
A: 16.7,kWh
